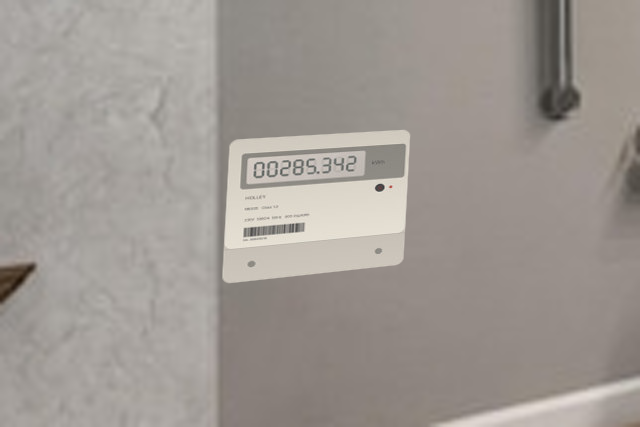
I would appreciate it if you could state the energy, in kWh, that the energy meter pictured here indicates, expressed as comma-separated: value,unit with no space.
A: 285.342,kWh
